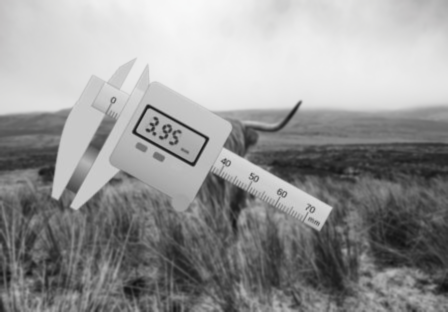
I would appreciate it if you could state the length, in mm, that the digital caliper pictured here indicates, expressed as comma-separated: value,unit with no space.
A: 3.95,mm
